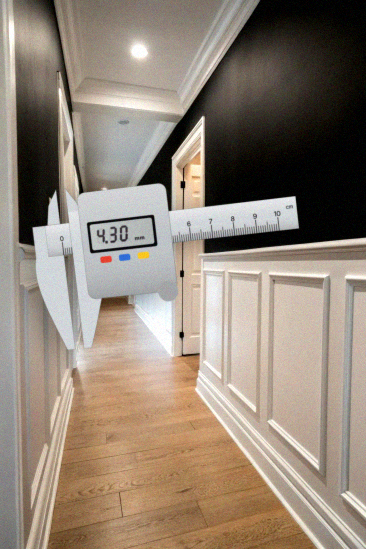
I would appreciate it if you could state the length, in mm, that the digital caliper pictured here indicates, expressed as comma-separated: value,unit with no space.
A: 4.30,mm
